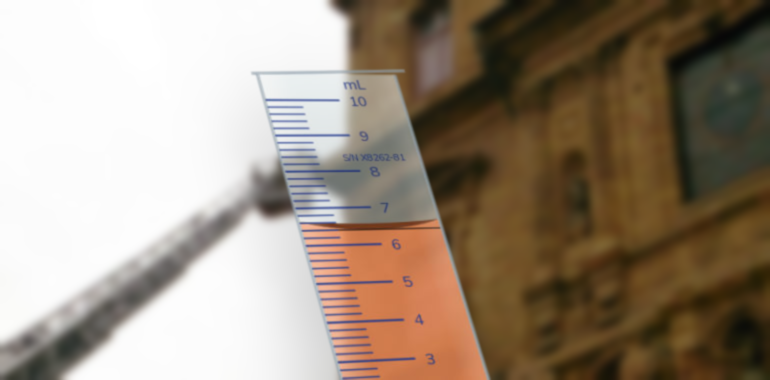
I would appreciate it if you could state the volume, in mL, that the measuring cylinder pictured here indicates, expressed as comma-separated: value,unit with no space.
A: 6.4,mL
